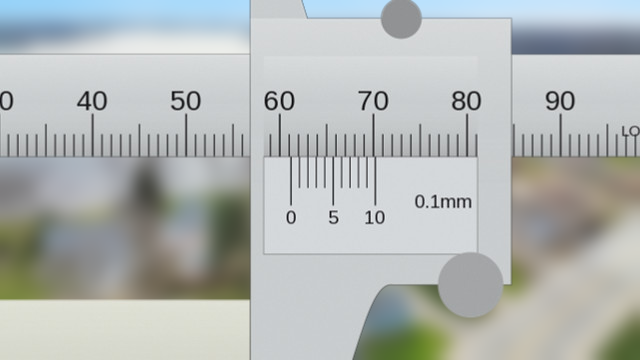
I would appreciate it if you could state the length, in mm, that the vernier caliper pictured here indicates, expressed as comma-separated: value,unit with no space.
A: 61.2,mm
